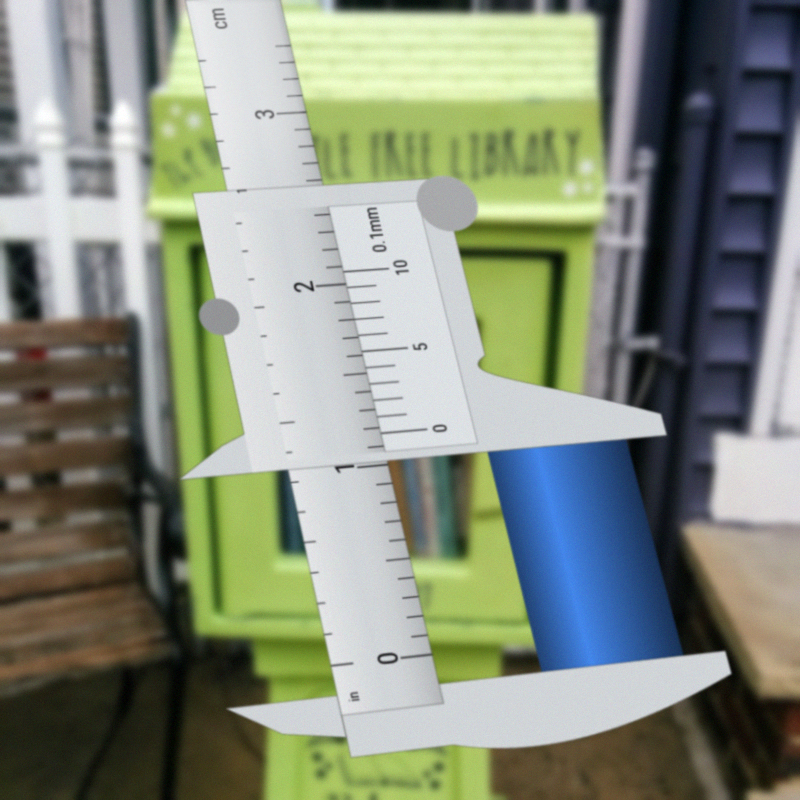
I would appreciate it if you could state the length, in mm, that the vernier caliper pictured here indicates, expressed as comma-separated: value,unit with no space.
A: 11.7,mm
